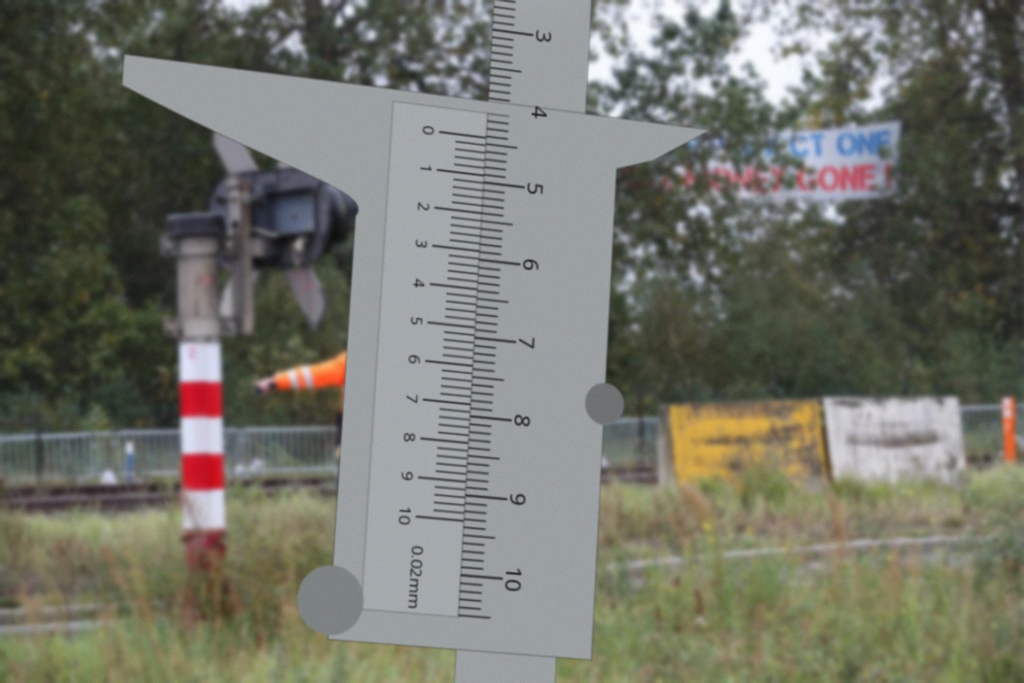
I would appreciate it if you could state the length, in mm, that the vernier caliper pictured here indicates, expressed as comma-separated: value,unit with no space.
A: 44.2,mm
